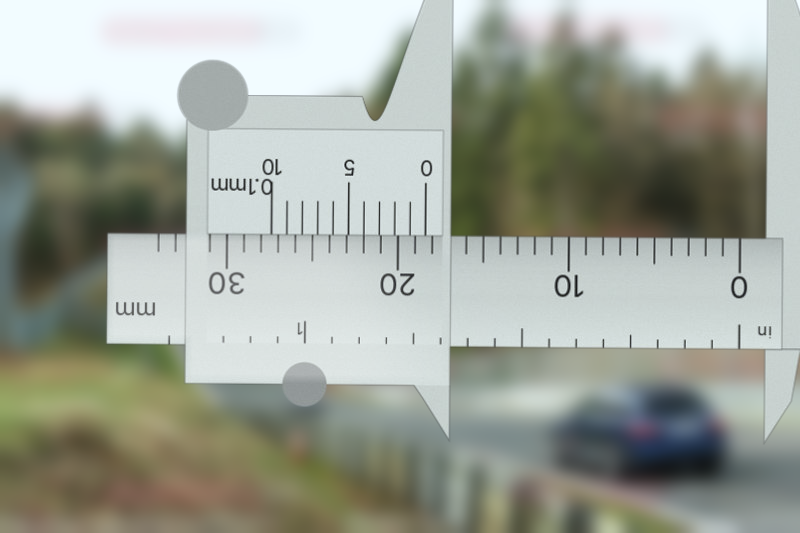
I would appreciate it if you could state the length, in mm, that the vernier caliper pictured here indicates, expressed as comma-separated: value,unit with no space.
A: 18.4,mm
